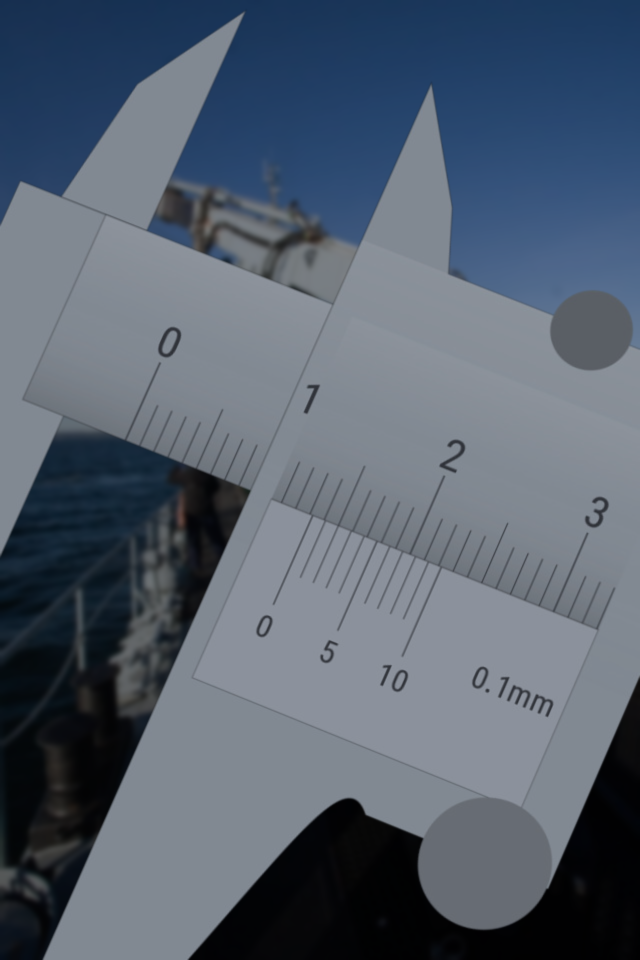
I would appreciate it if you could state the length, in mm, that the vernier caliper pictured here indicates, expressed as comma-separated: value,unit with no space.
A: 13.2,mm
